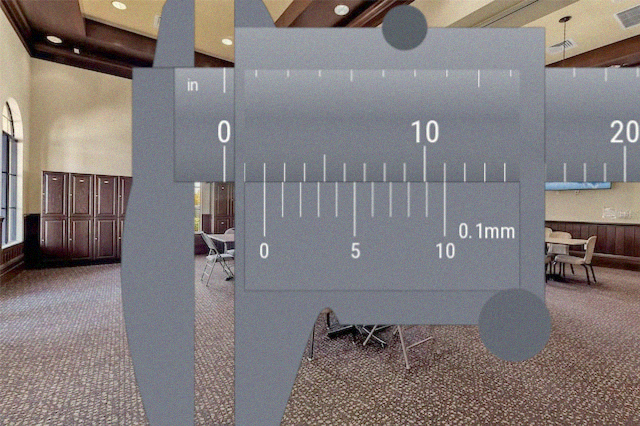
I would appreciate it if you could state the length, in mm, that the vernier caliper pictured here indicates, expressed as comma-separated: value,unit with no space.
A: 2.0,mm
